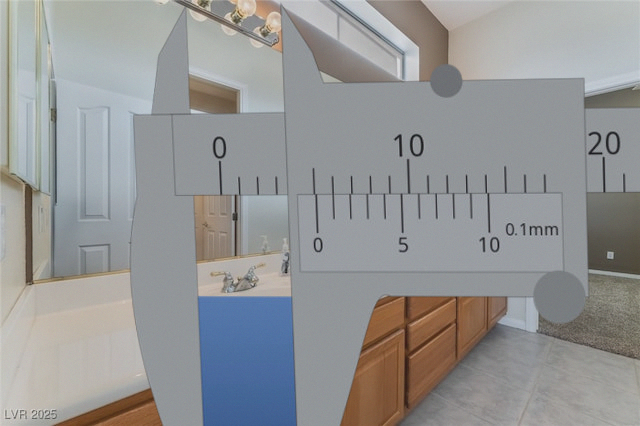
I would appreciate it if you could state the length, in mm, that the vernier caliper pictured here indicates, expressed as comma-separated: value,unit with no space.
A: 5.1,mm
